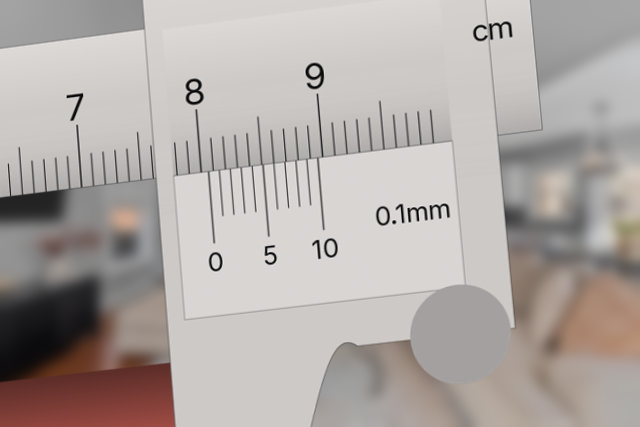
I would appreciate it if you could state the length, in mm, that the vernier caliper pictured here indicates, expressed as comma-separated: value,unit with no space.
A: 80.6,mm
